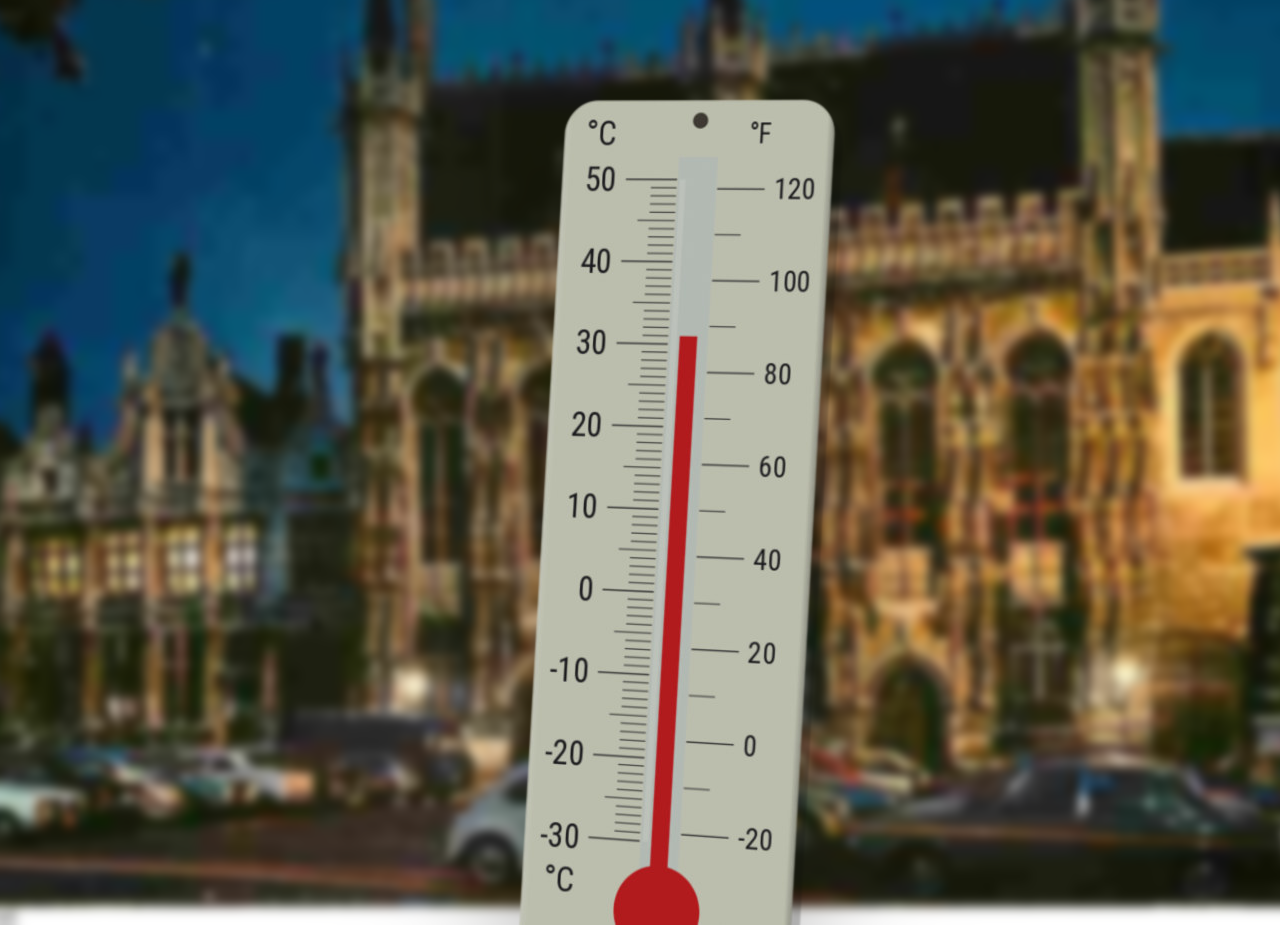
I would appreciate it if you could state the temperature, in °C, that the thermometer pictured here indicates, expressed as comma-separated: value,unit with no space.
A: 31,°C
